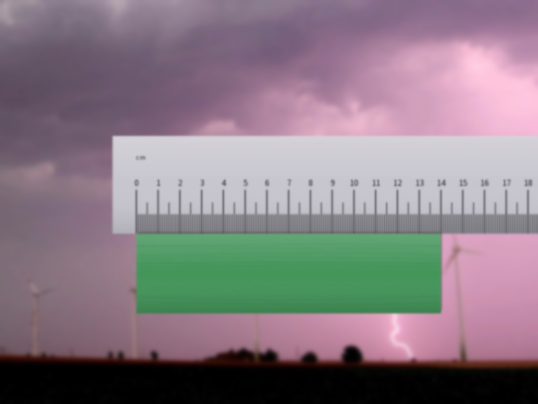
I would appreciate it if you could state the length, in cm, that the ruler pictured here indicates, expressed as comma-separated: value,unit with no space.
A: 14,cm
